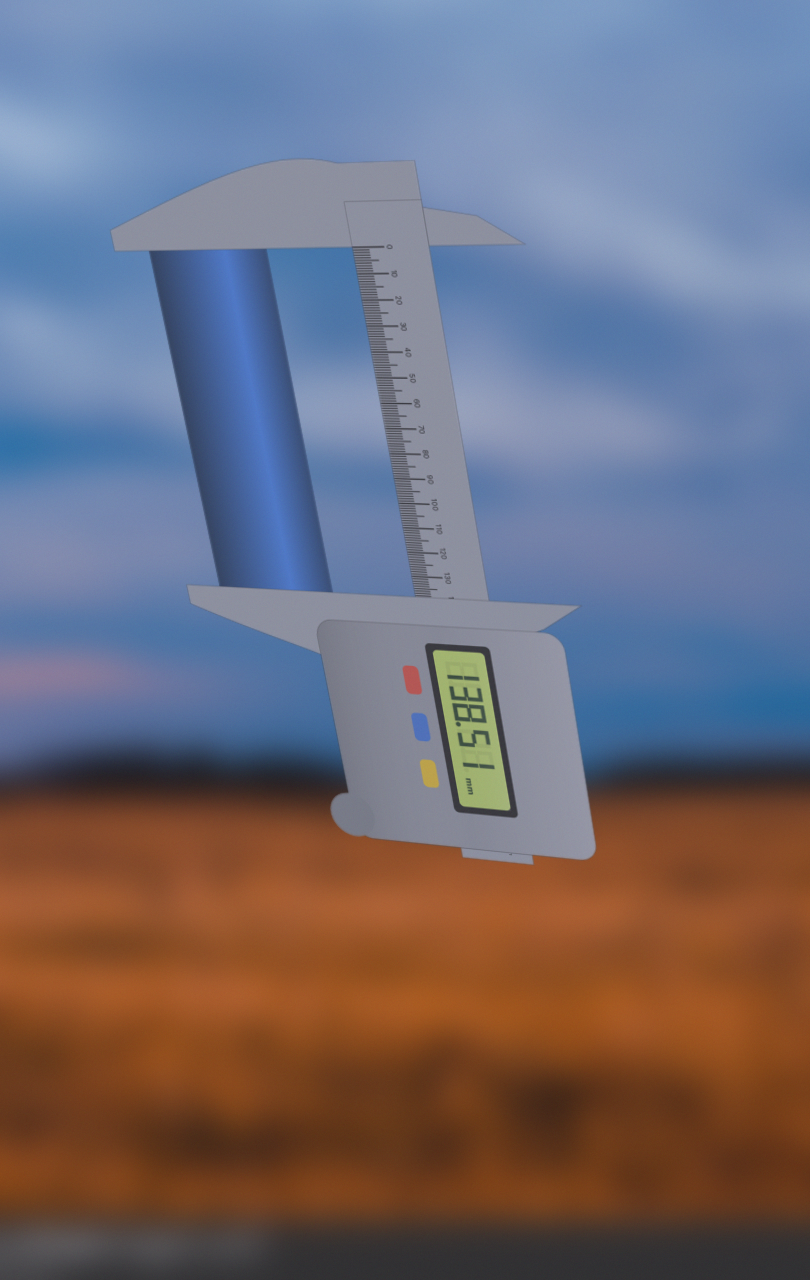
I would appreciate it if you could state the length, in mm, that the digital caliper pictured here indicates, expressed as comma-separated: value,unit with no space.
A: 138.51,mm
